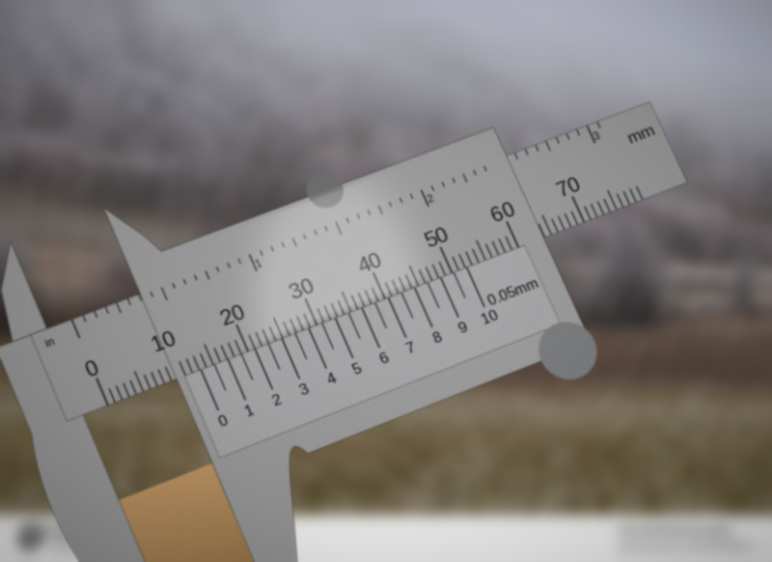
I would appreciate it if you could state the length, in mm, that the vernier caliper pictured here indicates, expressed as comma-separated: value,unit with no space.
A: 13.2,mm
